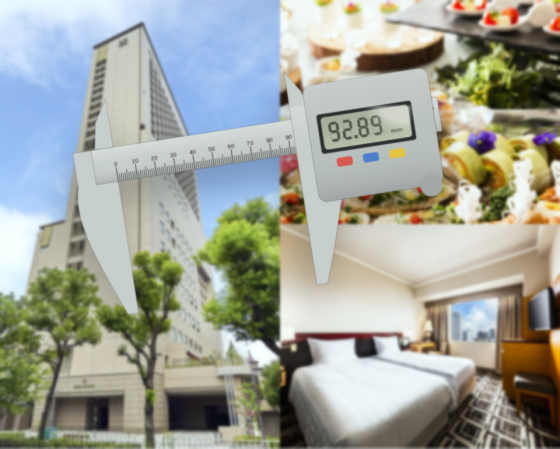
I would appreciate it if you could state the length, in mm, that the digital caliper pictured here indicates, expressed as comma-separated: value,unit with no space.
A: 92.89,mm
